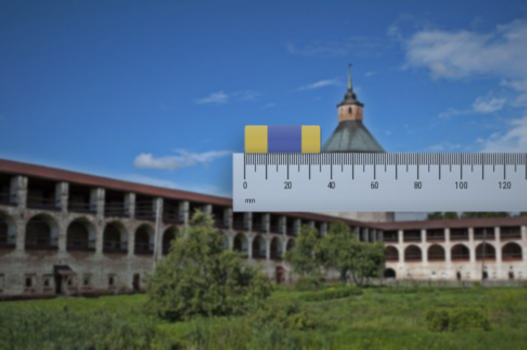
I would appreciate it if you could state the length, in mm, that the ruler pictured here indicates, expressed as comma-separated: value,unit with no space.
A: 35,mm
